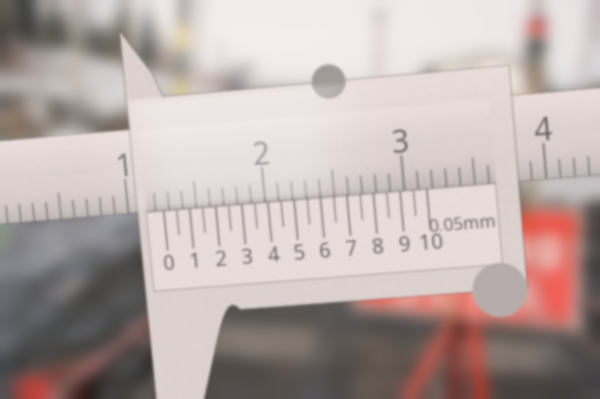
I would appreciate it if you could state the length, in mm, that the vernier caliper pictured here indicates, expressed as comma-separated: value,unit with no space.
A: 12.6,mm
